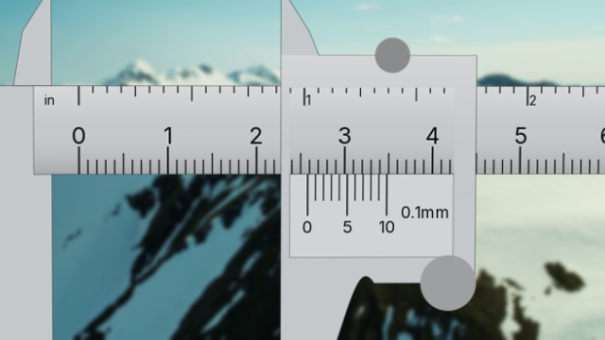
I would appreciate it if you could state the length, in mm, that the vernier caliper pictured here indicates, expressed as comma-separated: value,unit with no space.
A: 25.8,mm
